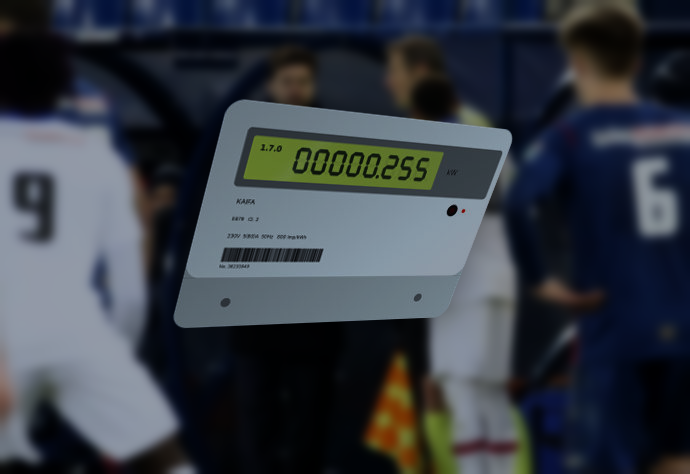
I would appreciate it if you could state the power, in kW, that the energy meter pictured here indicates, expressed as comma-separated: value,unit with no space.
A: 0.255,kW
